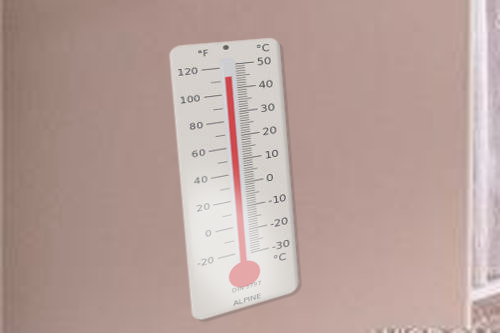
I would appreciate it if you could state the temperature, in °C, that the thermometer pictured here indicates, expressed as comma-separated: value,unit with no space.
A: 45,°C
